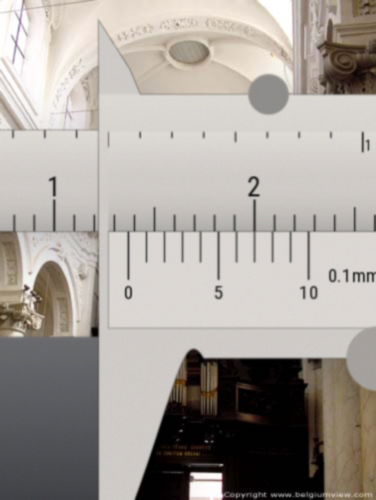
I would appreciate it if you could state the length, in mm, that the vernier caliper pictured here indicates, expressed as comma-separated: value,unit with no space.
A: 13.7,mm
